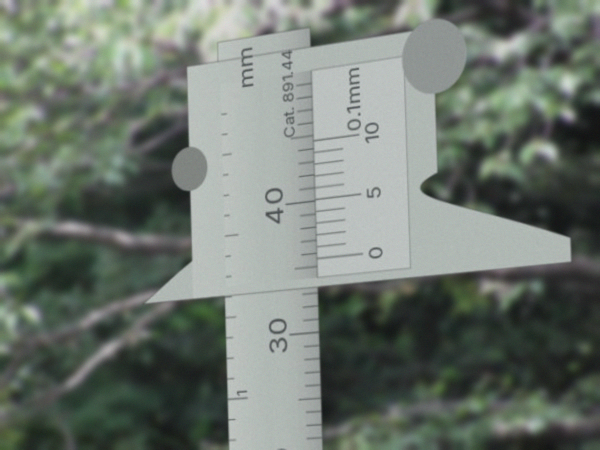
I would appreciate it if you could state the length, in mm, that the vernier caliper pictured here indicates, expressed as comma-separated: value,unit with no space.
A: 35.6,mm
